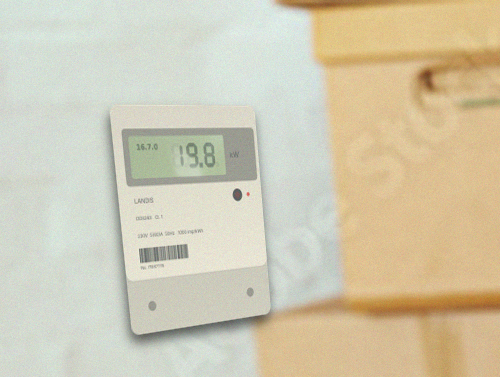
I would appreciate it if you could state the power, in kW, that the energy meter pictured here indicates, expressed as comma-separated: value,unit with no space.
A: 19.8,kW
